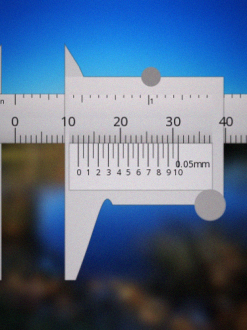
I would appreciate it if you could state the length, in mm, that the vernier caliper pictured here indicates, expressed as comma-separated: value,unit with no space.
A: 12.0,mm
